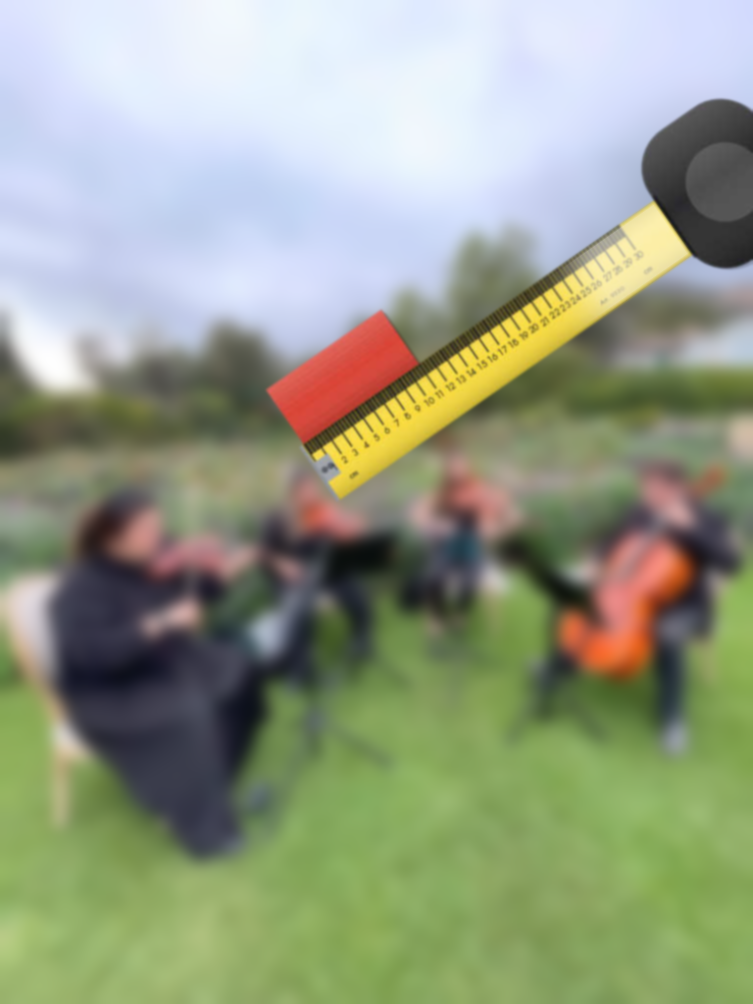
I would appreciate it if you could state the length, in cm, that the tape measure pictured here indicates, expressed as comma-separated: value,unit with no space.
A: 11,cm
